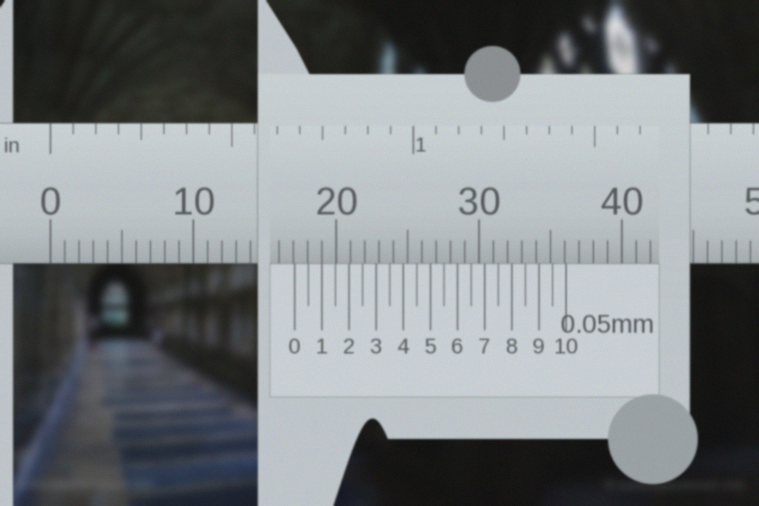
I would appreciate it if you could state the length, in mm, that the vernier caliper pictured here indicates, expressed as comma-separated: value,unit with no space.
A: 17.1,mm
